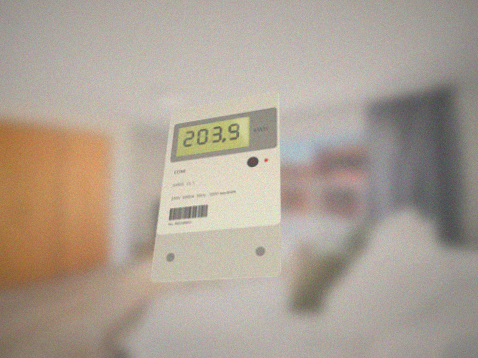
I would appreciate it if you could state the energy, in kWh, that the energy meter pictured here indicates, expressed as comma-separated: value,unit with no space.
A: 203.9,kWh
